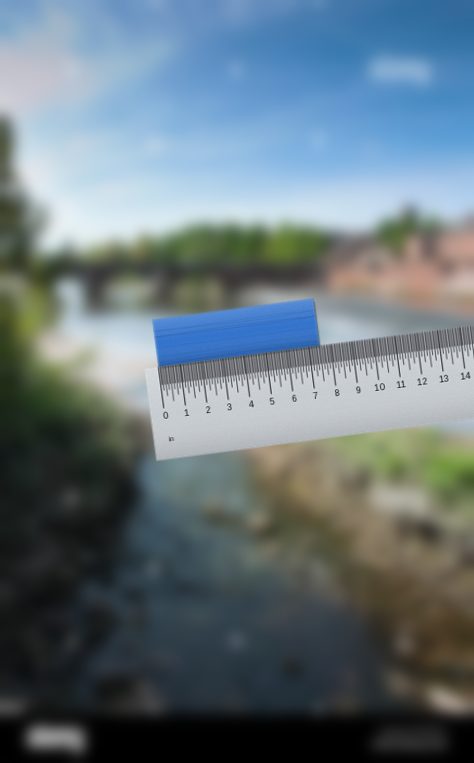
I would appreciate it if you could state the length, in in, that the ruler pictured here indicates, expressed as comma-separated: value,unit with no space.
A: 7.5,in
